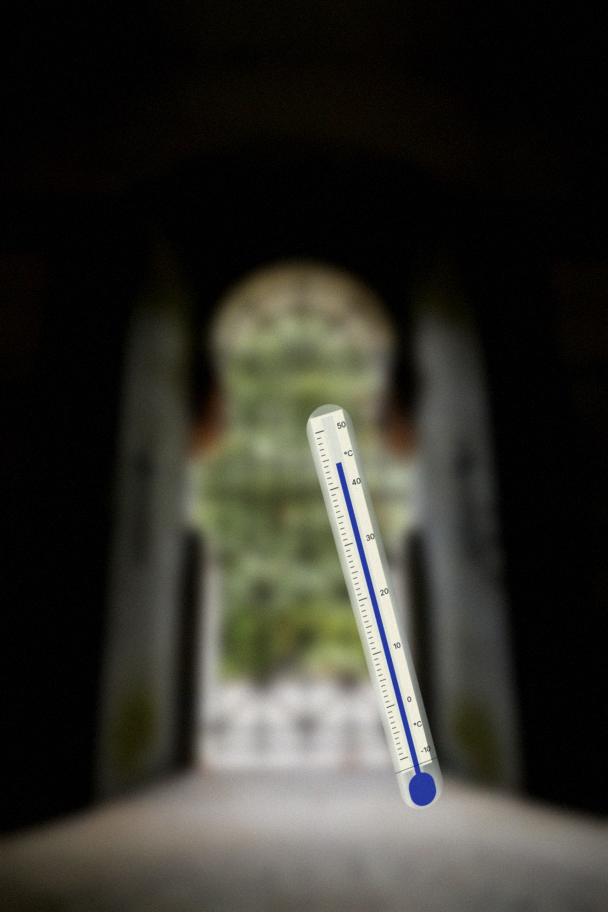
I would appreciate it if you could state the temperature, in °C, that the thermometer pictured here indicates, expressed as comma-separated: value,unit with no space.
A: 44,°C
